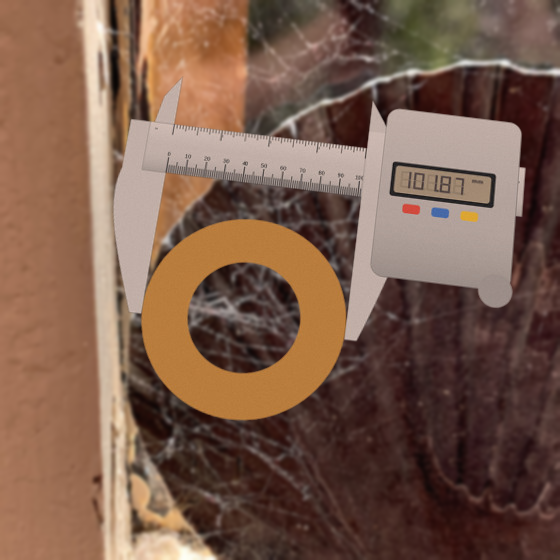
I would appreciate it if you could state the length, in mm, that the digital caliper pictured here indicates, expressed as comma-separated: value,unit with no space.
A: 101.87,mm
